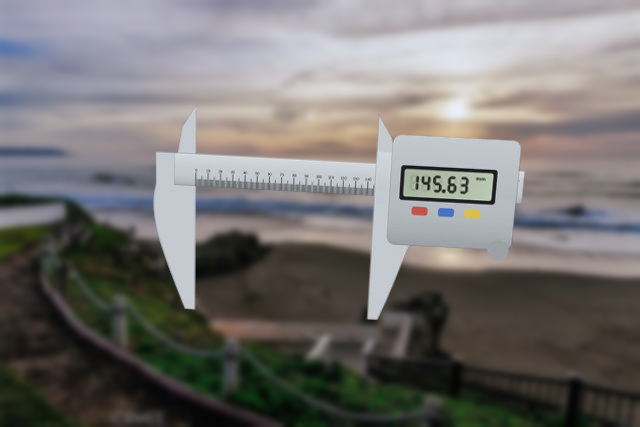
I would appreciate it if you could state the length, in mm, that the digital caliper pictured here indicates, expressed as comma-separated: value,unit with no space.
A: 145.63,mm
